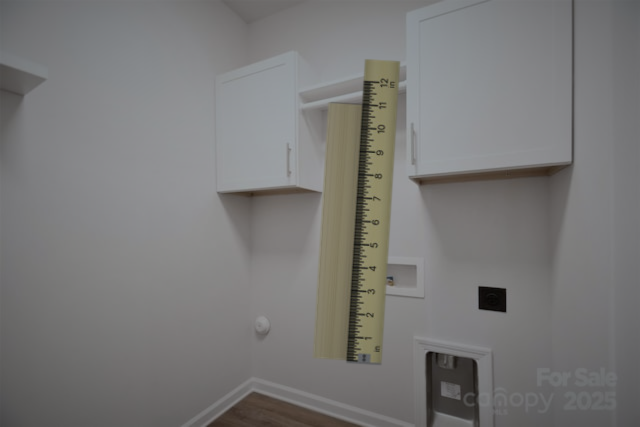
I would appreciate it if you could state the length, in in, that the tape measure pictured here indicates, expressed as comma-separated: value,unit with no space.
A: 11,in
